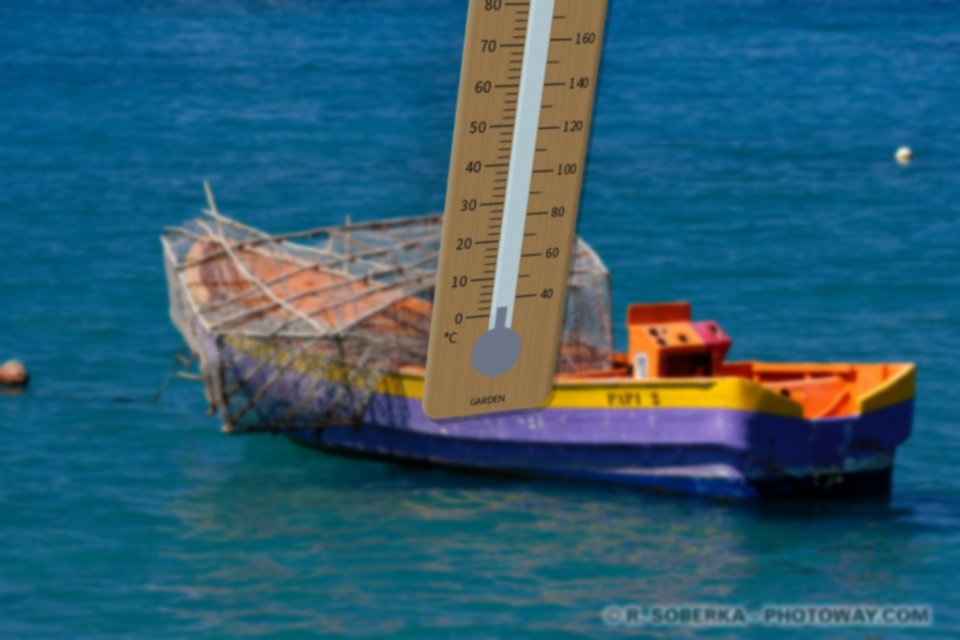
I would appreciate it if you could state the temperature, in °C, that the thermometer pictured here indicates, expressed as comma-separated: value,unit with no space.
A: 2,°C
